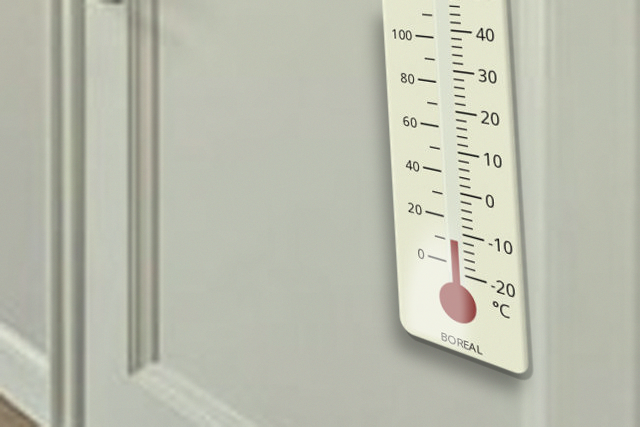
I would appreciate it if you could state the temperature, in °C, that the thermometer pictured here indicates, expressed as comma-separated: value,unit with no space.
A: -12,°C
